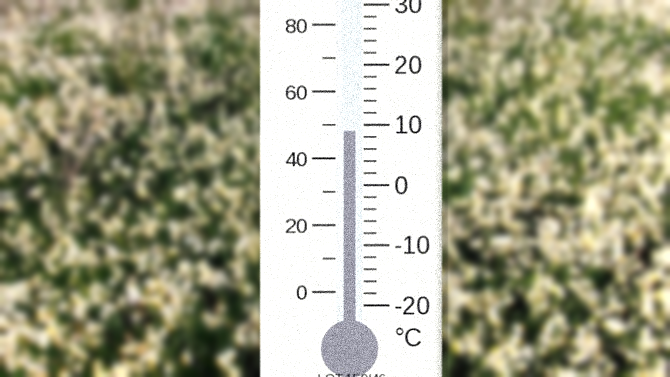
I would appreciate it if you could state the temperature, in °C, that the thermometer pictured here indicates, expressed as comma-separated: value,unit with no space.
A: 9,°C
